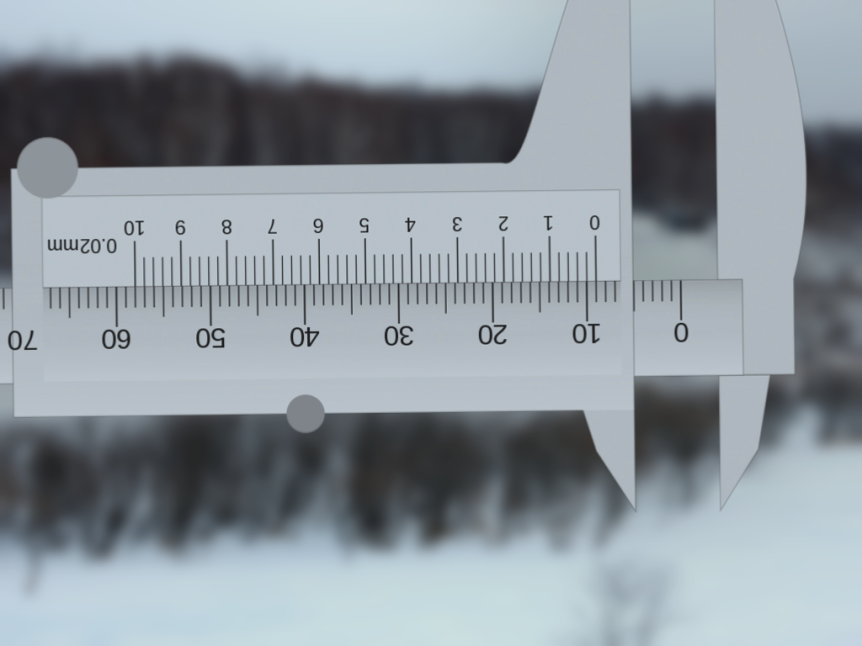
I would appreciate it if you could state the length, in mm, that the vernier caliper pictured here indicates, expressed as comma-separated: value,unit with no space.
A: 9.0,mm
